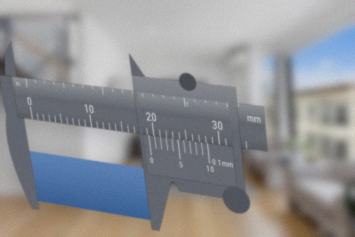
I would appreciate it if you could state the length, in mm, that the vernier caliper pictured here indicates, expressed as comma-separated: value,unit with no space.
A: 19.2,mm
